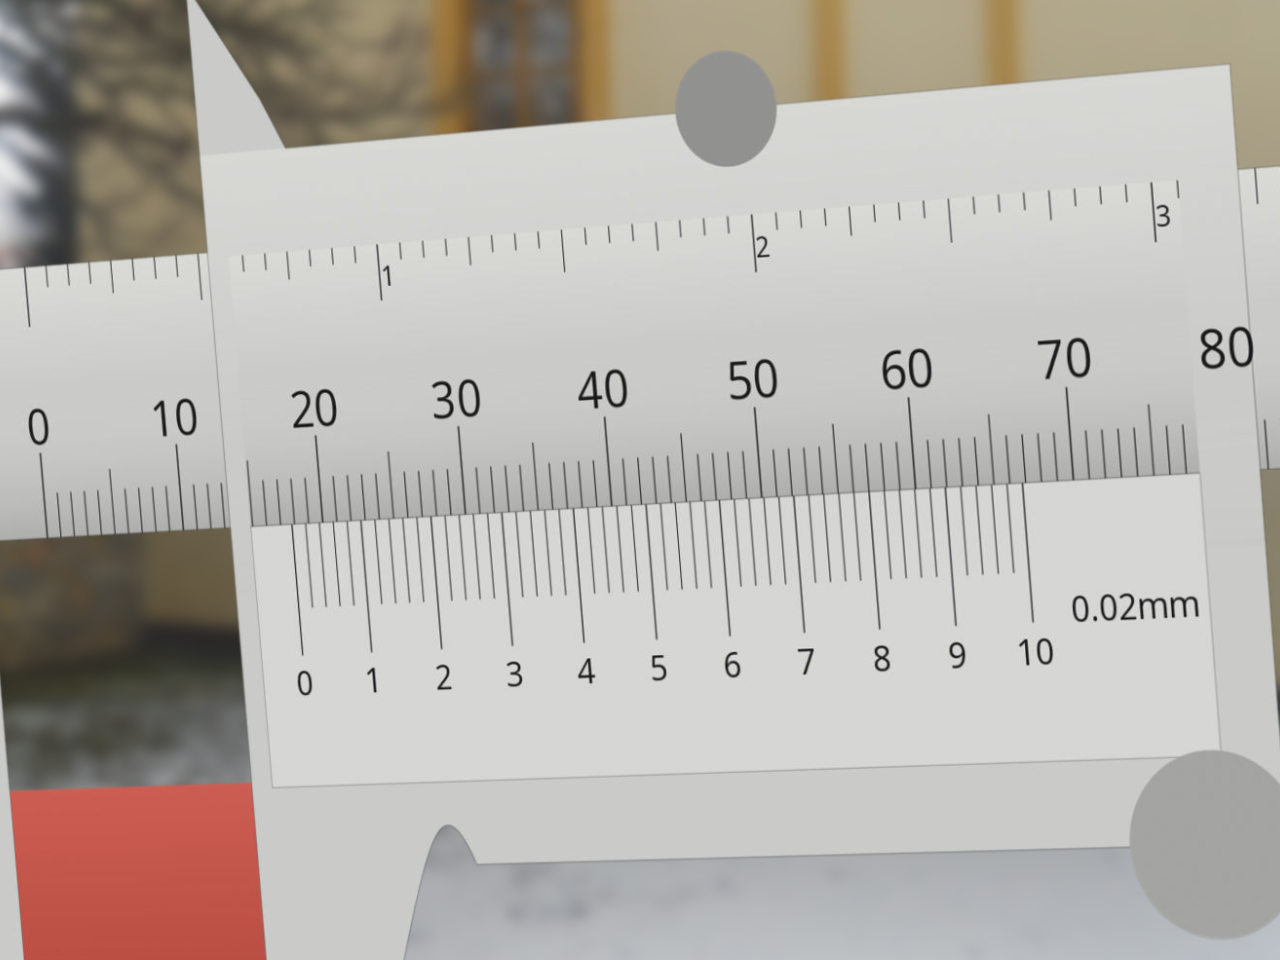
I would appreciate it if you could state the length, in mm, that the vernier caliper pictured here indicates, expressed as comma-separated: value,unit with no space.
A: 17.8,mm
